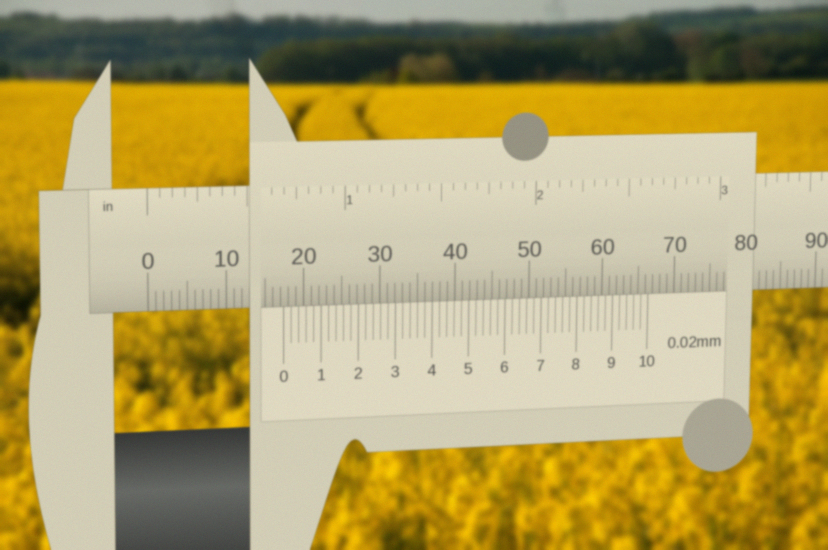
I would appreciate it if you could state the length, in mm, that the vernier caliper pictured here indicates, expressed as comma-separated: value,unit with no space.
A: 17.4,mm
